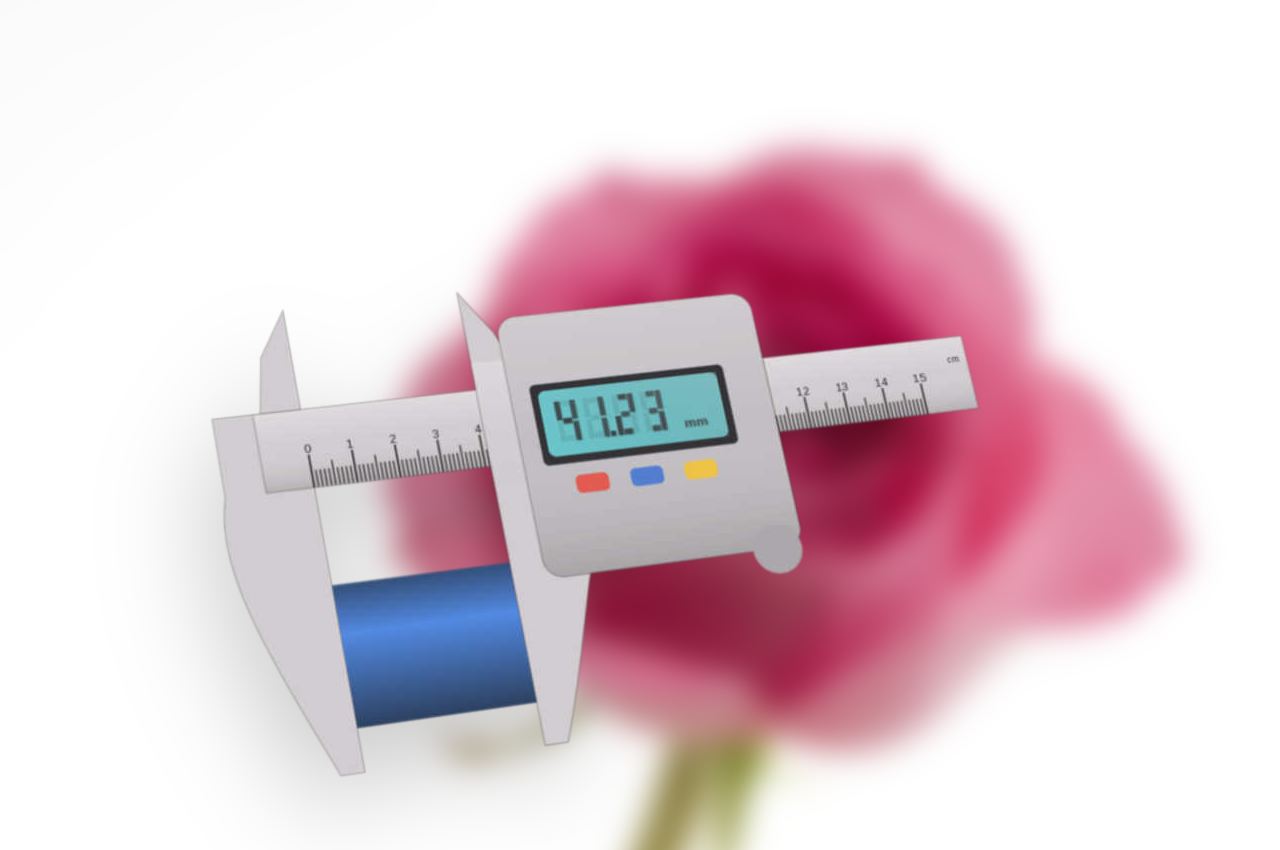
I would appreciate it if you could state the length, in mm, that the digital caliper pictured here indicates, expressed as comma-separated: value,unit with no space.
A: 41.23,mm
